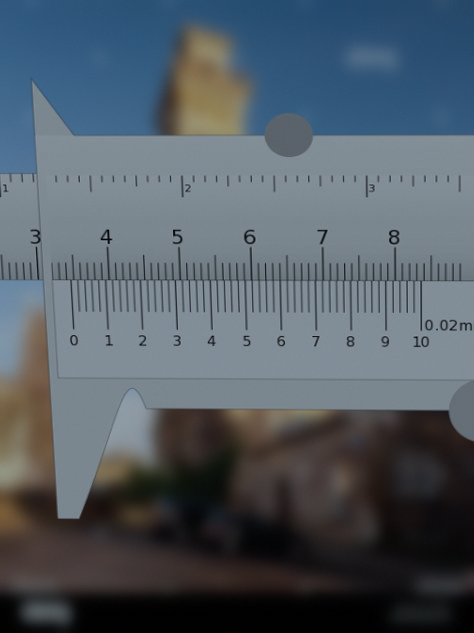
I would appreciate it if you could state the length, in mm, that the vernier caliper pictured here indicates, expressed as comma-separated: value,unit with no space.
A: 34.6,mm
